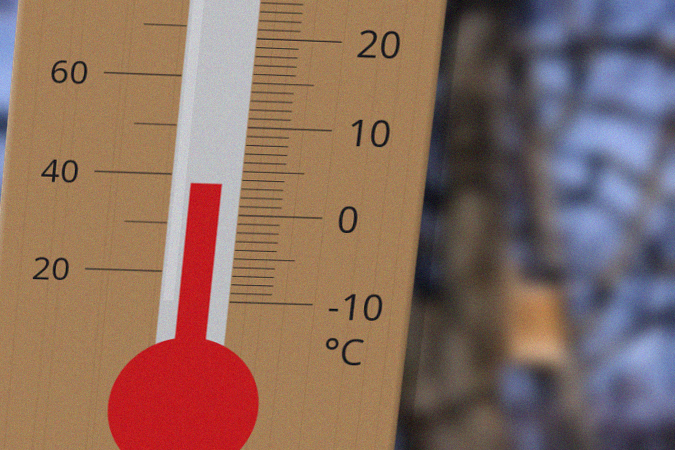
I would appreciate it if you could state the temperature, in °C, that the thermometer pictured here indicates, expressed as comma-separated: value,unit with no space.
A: 3.5,°C
